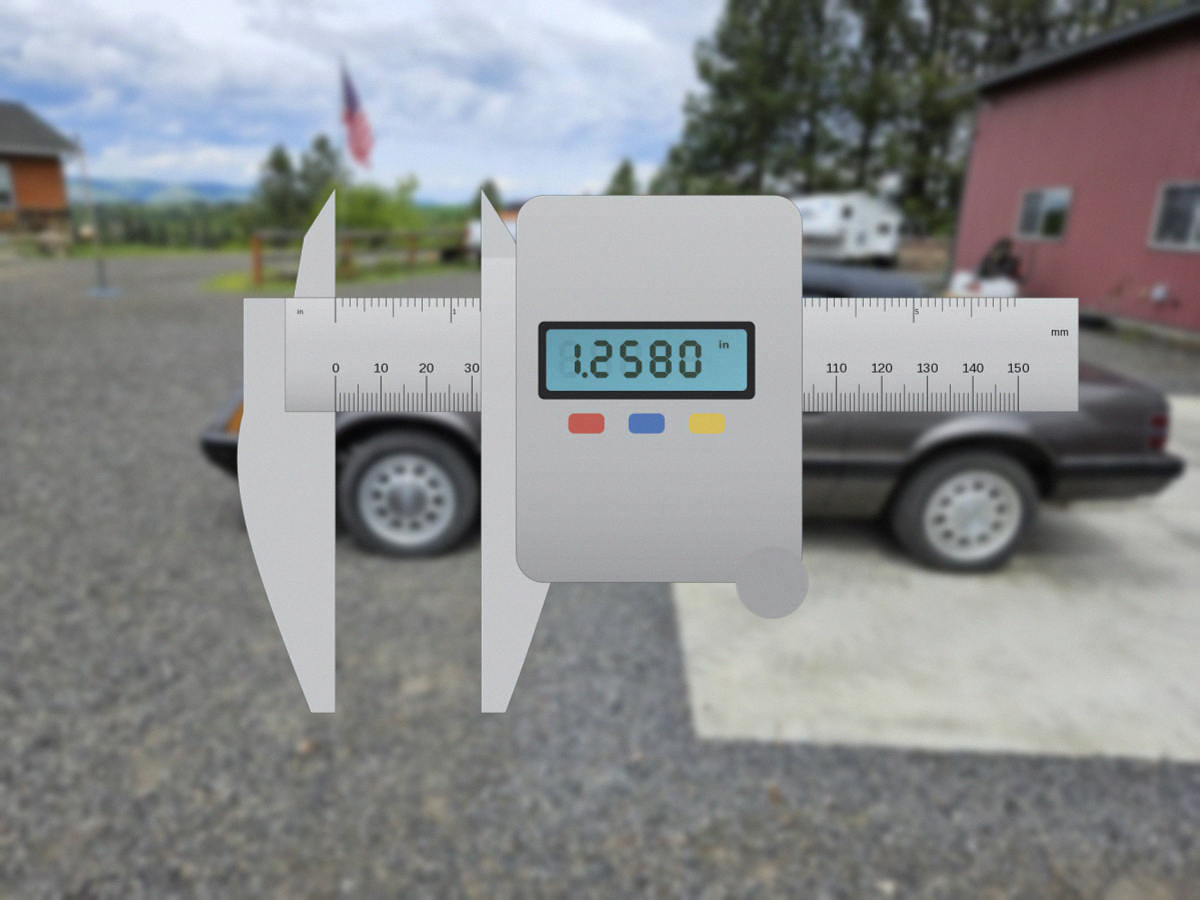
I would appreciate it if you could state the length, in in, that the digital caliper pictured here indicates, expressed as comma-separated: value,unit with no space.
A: 1.2580,in
